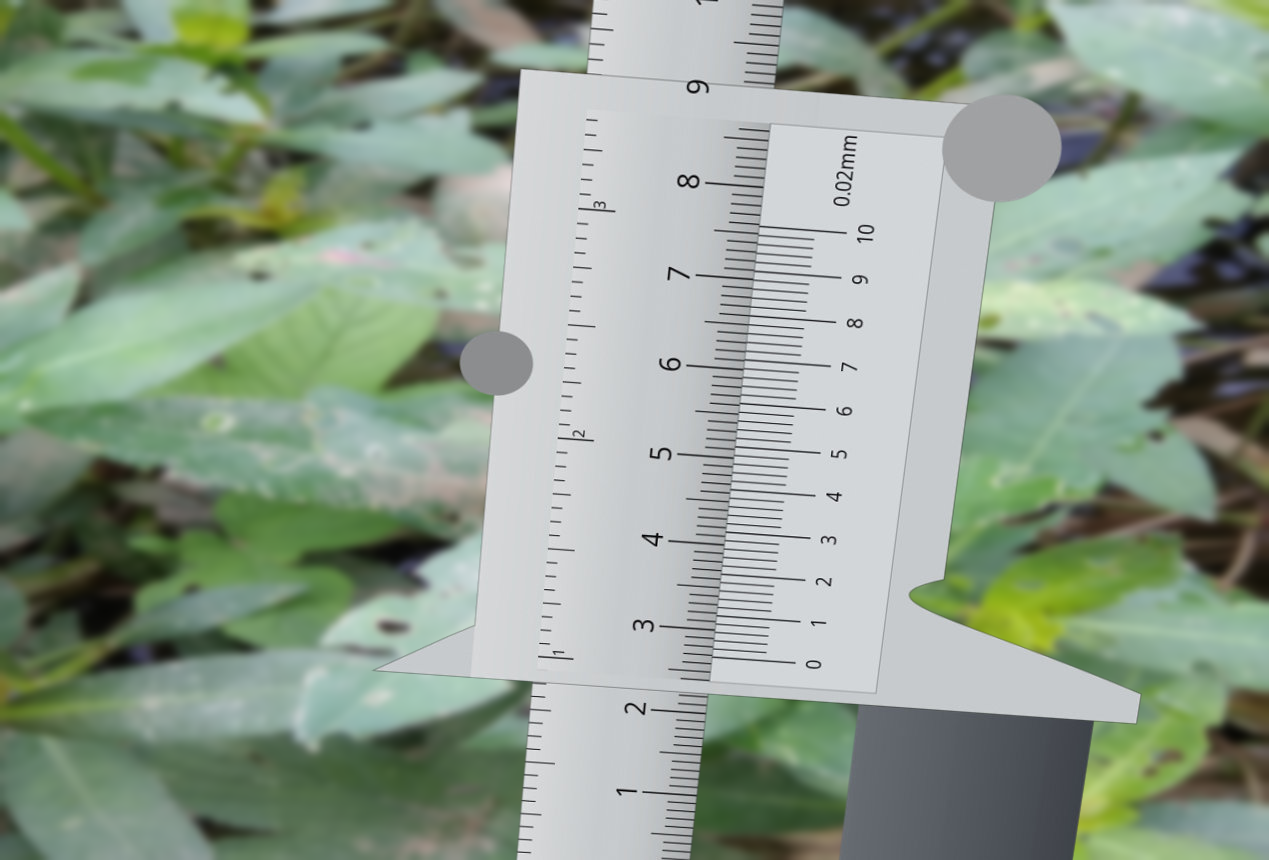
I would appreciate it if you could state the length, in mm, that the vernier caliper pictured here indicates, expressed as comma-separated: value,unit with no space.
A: 26.8,mm
